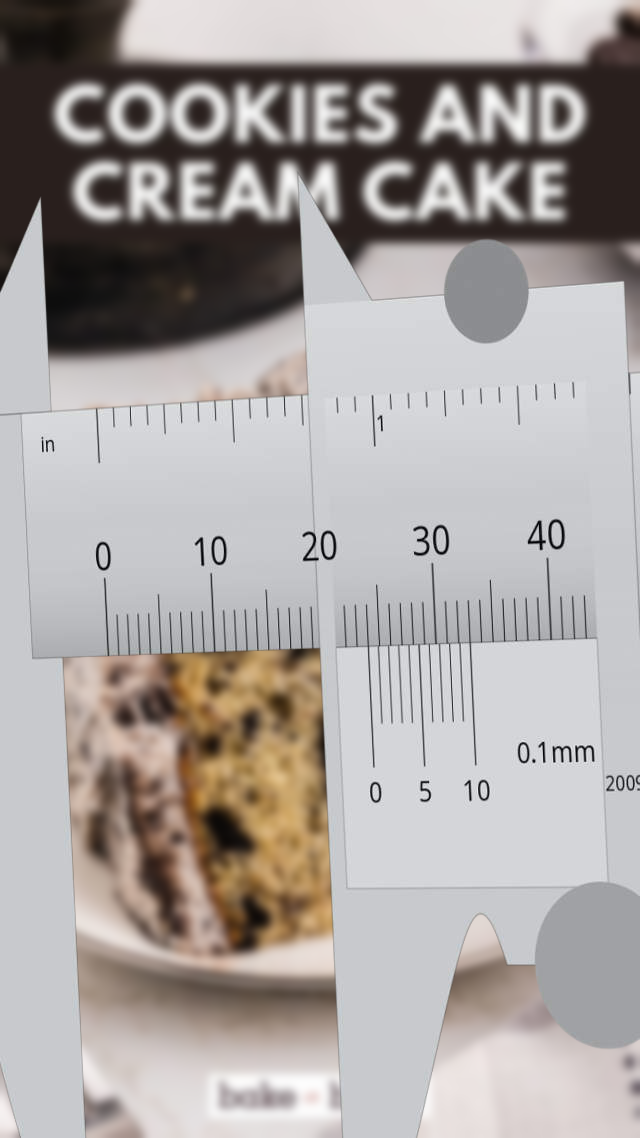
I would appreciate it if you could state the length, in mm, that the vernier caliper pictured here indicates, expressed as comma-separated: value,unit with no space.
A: 24.0,mm
